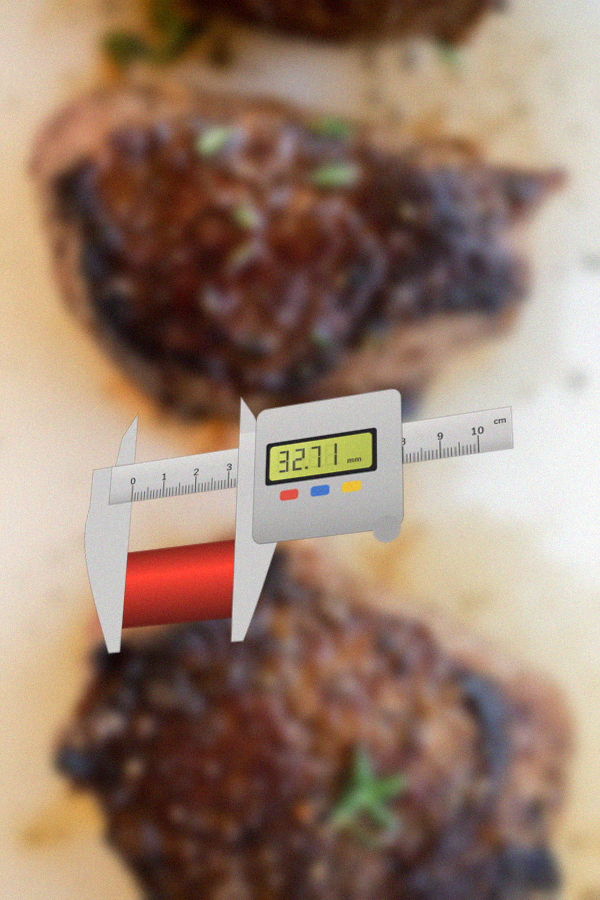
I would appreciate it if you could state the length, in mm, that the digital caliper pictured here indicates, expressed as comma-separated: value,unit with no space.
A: 32.71,mm
